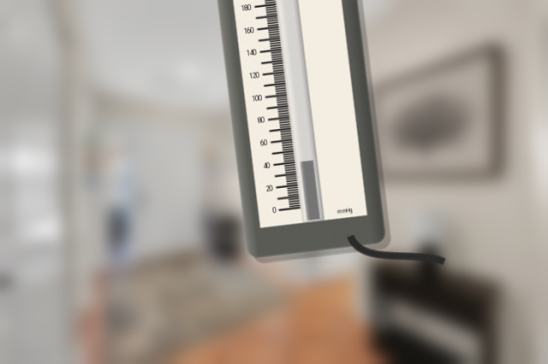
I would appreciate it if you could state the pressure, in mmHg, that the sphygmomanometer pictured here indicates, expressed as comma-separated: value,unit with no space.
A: 40,mmHg
